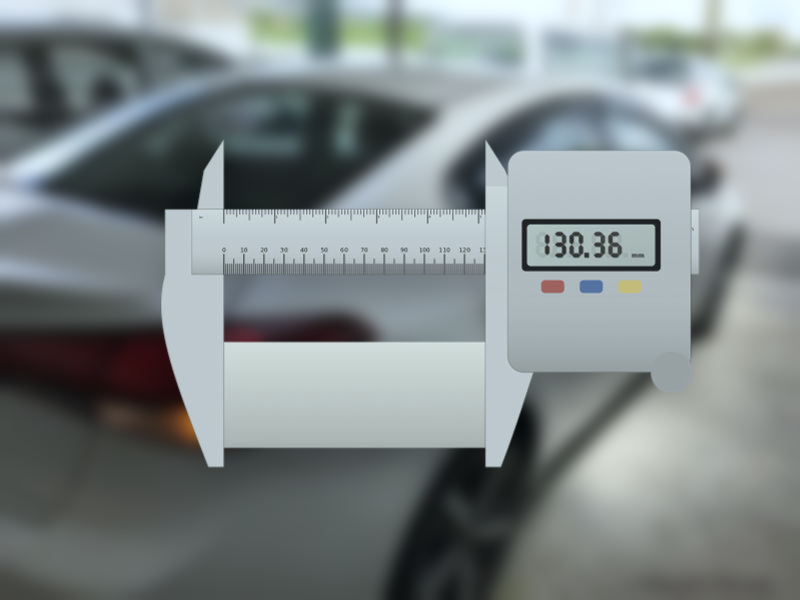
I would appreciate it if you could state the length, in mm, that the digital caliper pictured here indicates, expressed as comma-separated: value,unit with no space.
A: 130.36,mm
